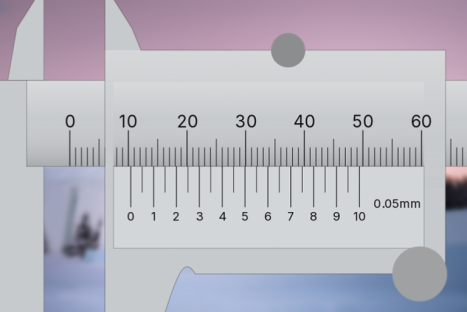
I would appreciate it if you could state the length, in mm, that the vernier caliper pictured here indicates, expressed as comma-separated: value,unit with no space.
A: 10.4,mm
